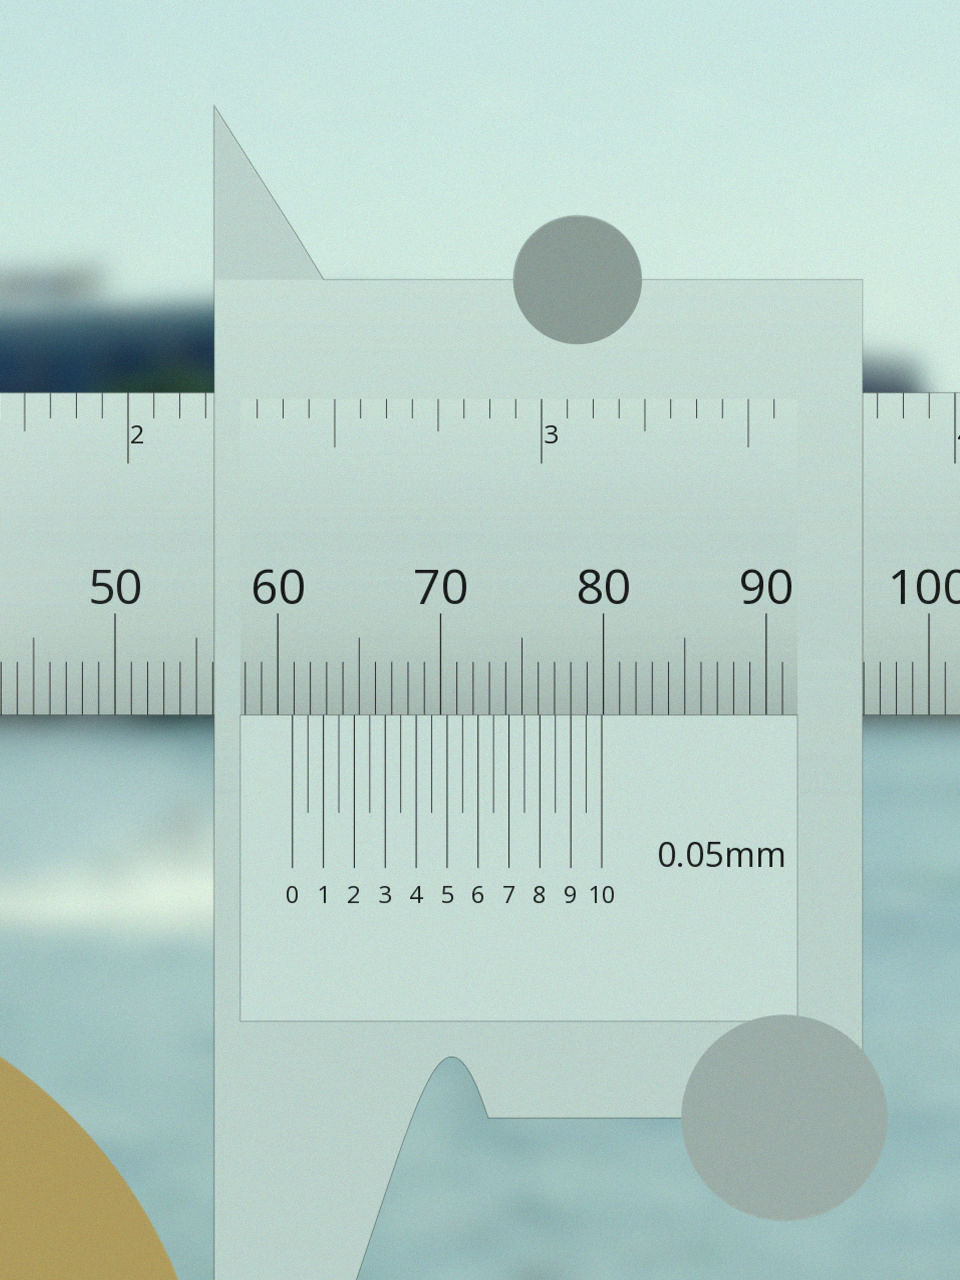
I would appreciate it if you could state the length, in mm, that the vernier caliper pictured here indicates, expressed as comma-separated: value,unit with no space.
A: 60.9,mm
